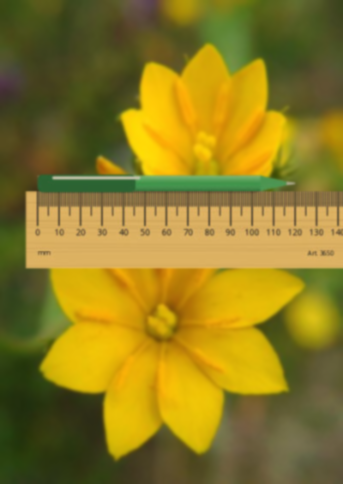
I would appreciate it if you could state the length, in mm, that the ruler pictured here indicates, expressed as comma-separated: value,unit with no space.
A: 120,mm
